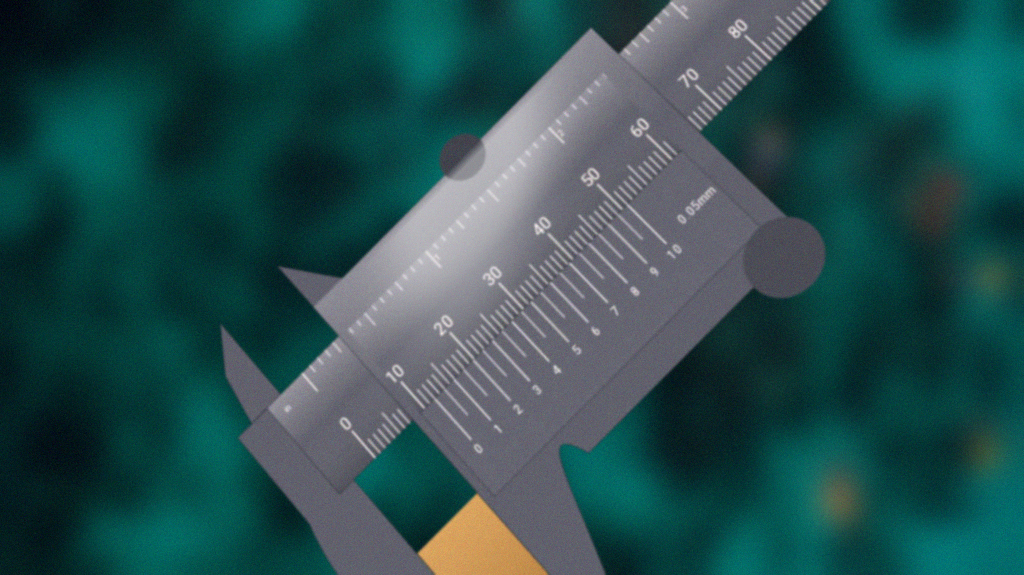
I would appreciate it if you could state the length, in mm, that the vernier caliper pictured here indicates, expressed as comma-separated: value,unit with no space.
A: 12.0,mm
